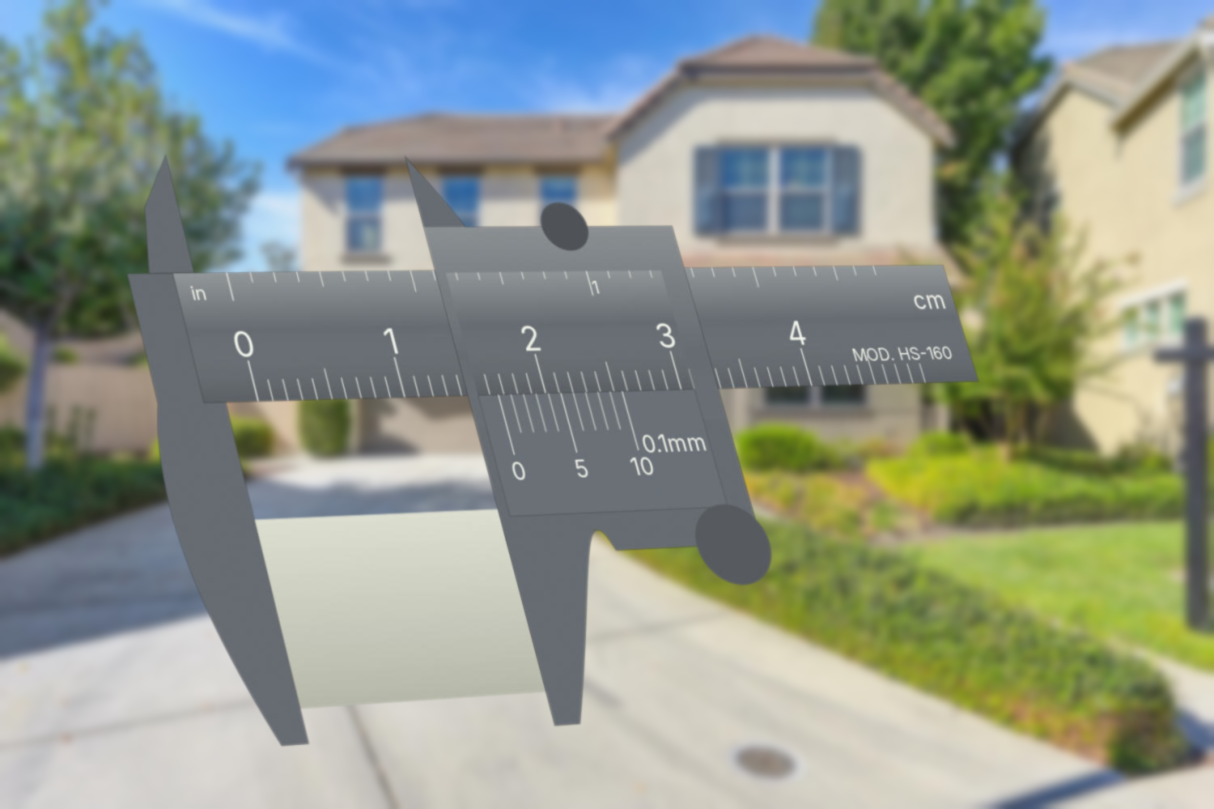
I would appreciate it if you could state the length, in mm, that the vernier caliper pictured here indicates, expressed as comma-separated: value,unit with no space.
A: 16.6,mm
